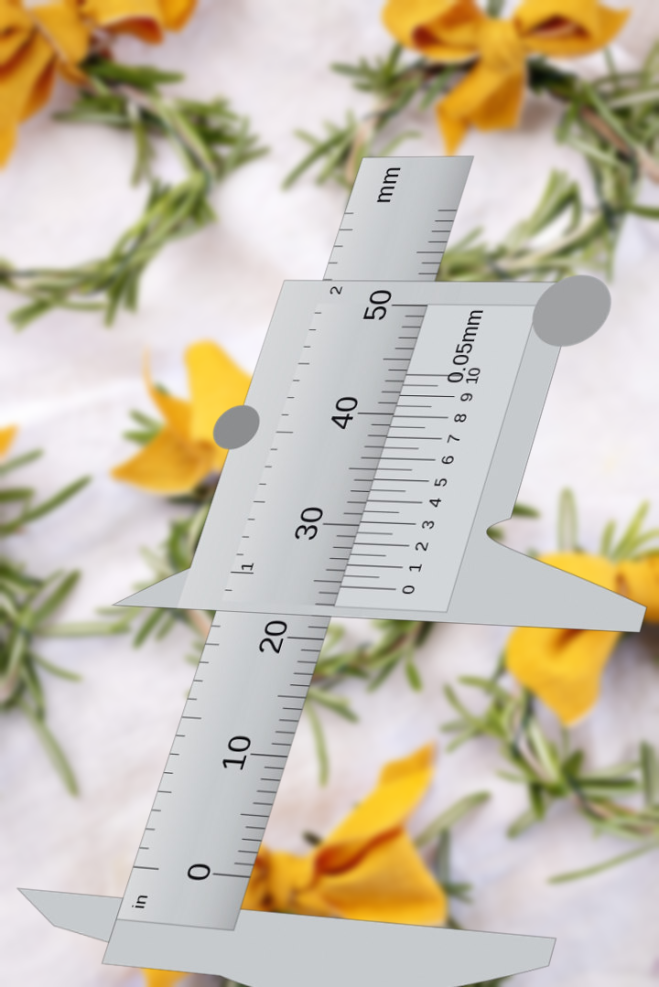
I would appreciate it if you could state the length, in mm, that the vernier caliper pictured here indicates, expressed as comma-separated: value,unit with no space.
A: 24.6,mm
